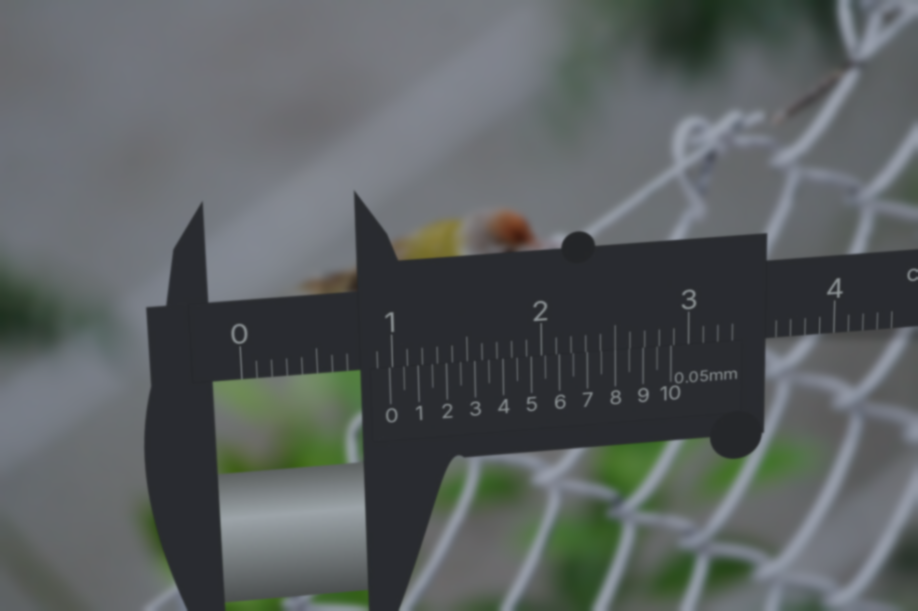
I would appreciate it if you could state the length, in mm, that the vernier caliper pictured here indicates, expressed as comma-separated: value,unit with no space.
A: 9.8,mm
